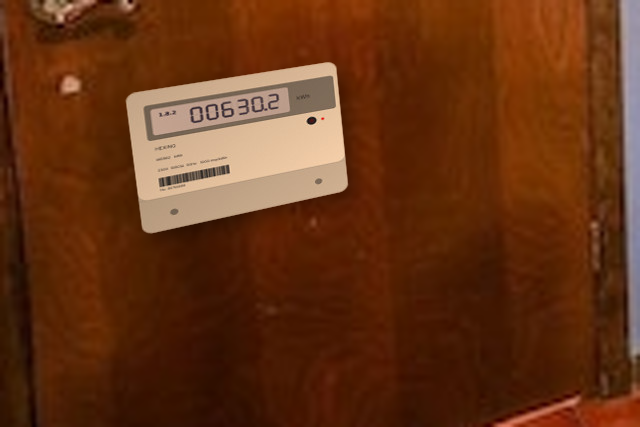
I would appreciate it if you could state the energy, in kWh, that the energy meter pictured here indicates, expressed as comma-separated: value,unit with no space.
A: 630.2,kWh
